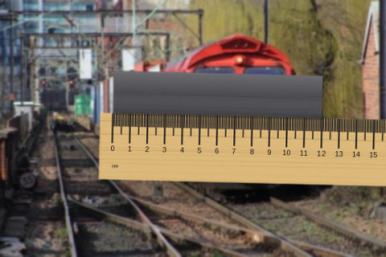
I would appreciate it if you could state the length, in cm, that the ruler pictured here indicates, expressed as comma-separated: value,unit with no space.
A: 12,cm
